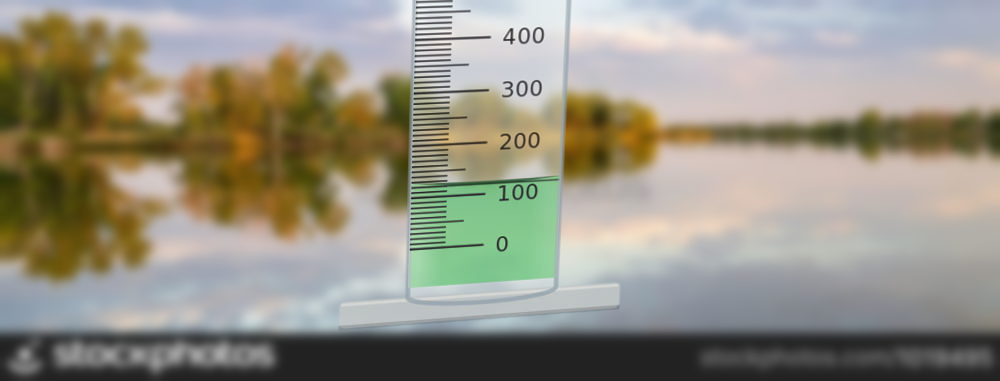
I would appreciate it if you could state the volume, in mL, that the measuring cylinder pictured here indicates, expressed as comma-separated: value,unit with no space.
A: 120,mL
